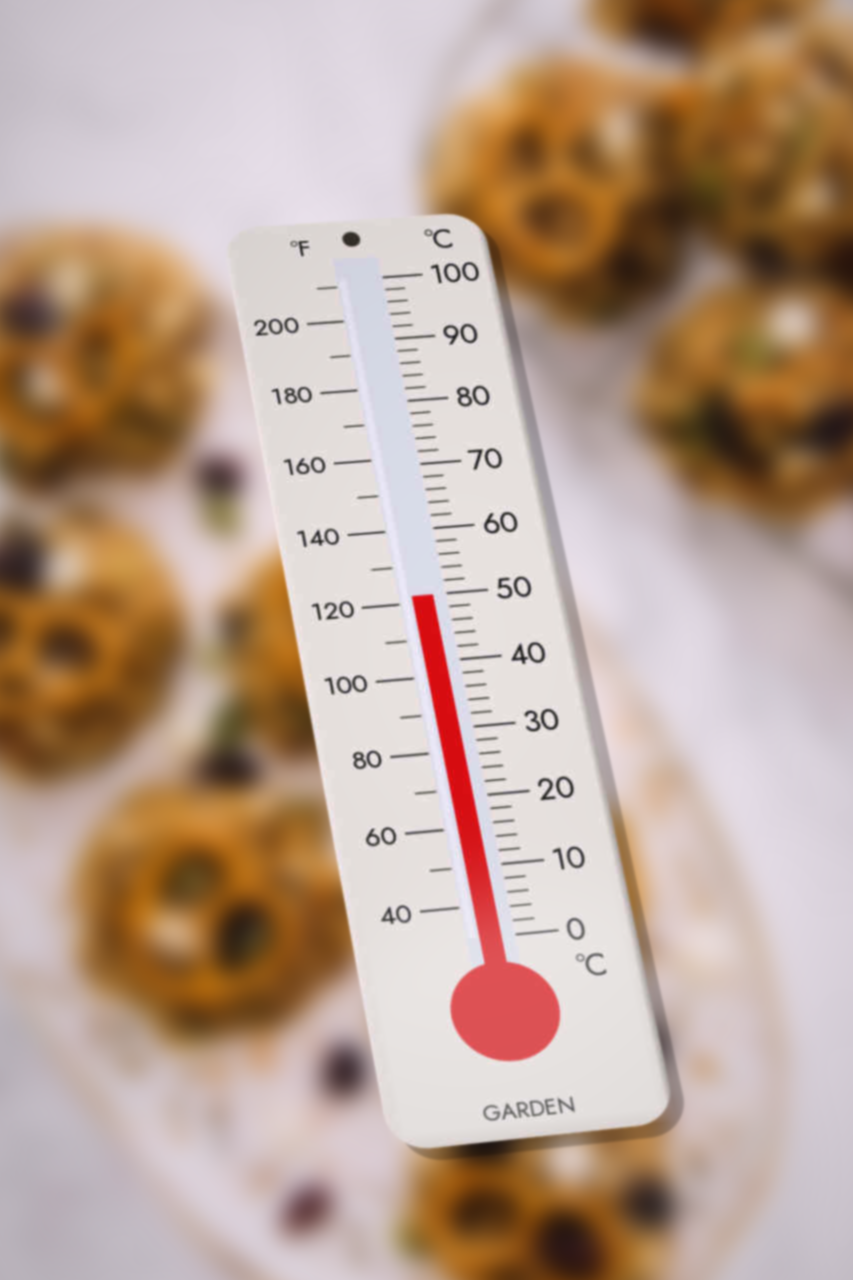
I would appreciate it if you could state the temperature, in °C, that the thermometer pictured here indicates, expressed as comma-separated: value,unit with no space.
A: 50,°C
